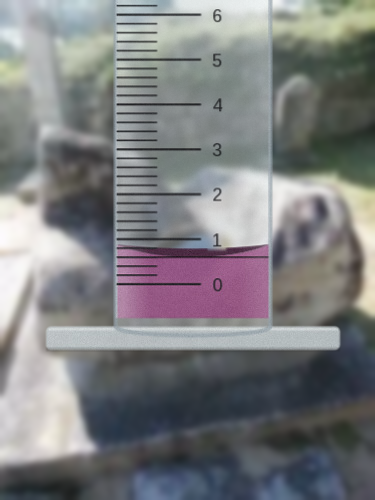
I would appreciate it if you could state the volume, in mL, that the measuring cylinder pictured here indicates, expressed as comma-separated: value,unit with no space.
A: 0.6,mL
